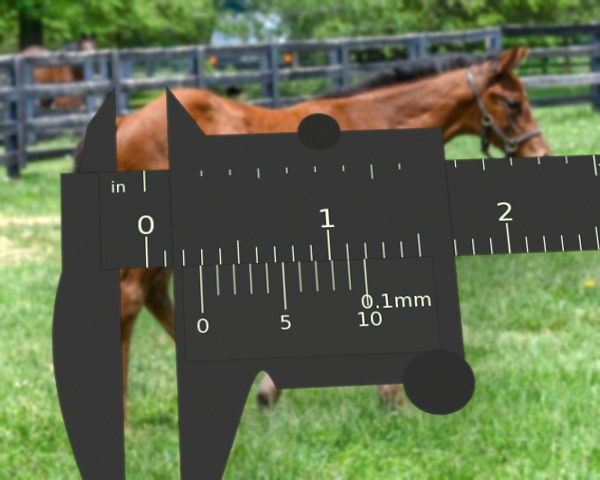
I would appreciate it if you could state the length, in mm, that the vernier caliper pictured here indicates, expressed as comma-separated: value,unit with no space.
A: 2.9,mm
